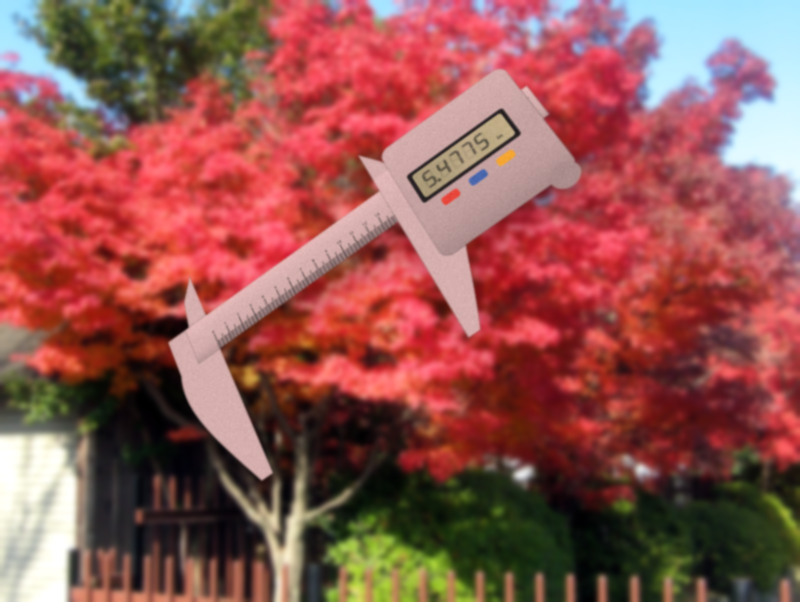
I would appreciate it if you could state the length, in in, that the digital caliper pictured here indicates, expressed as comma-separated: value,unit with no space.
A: 5.4775,in
